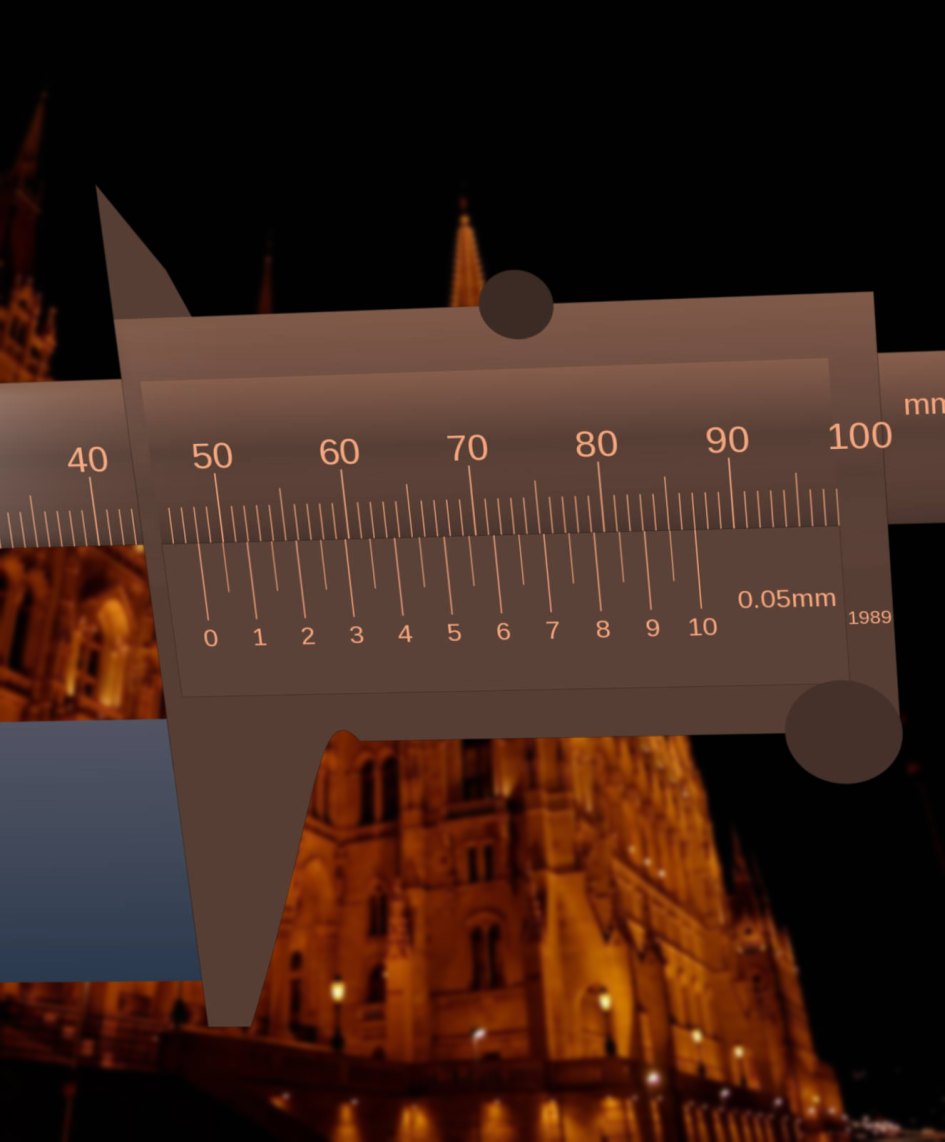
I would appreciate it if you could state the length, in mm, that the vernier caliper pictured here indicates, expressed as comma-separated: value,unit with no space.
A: 48.0,mm
